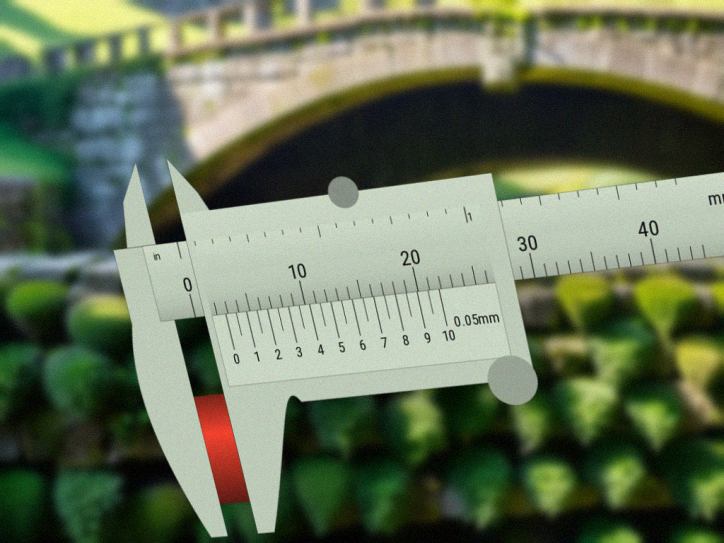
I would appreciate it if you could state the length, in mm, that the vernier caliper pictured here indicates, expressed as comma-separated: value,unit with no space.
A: 2.8,mm
